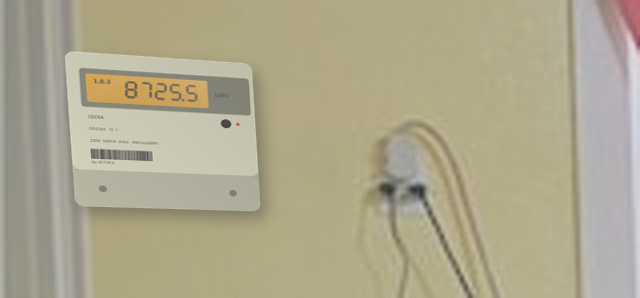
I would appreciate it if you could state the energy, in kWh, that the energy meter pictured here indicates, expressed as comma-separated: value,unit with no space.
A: 8725.5,kWh
